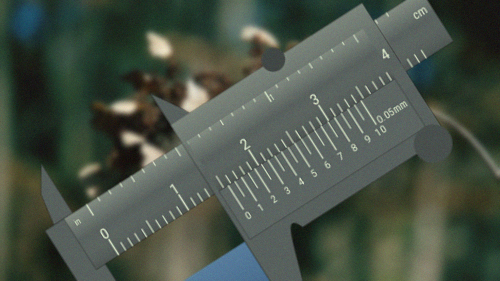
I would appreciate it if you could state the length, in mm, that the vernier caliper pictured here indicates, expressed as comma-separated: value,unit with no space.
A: 15.6,mm
